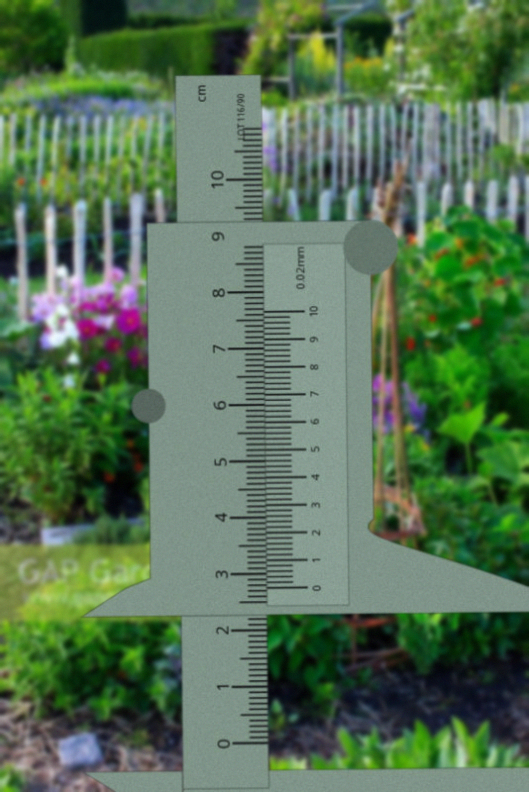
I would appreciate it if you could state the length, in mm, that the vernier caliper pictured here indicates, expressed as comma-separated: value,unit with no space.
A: 27.5,mm
